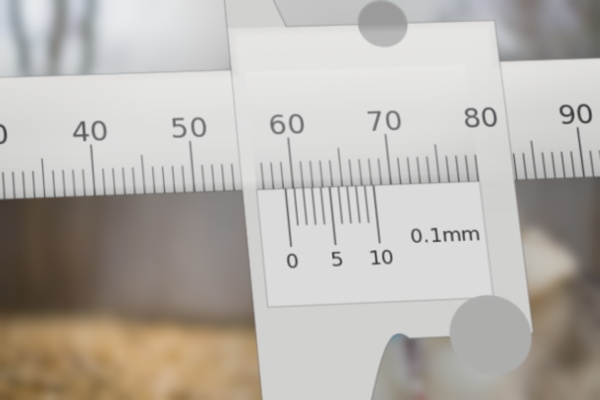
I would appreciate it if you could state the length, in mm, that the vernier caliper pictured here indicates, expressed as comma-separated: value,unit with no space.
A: 59.2,mm
